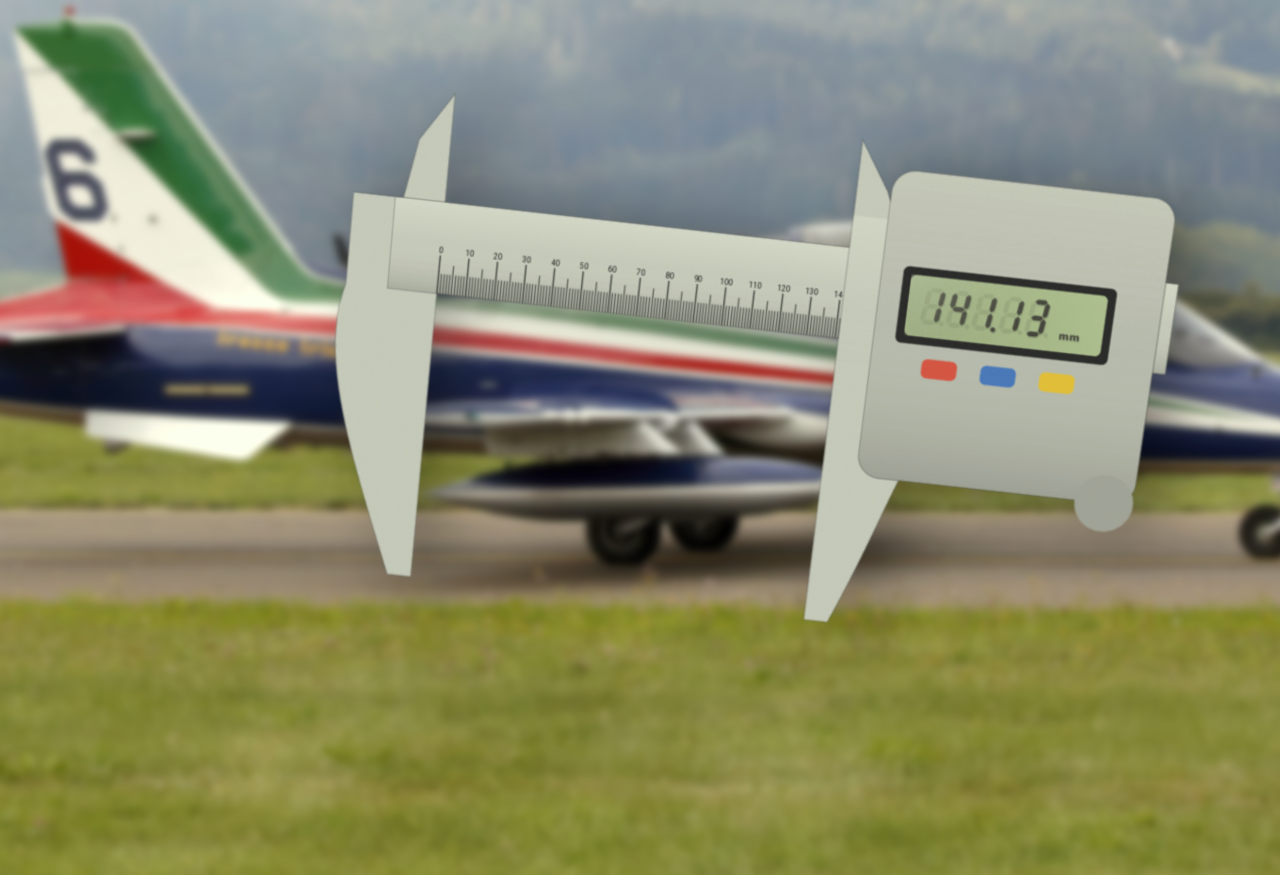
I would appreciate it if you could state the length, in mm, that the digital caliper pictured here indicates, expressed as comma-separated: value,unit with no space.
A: 141.13,mm
